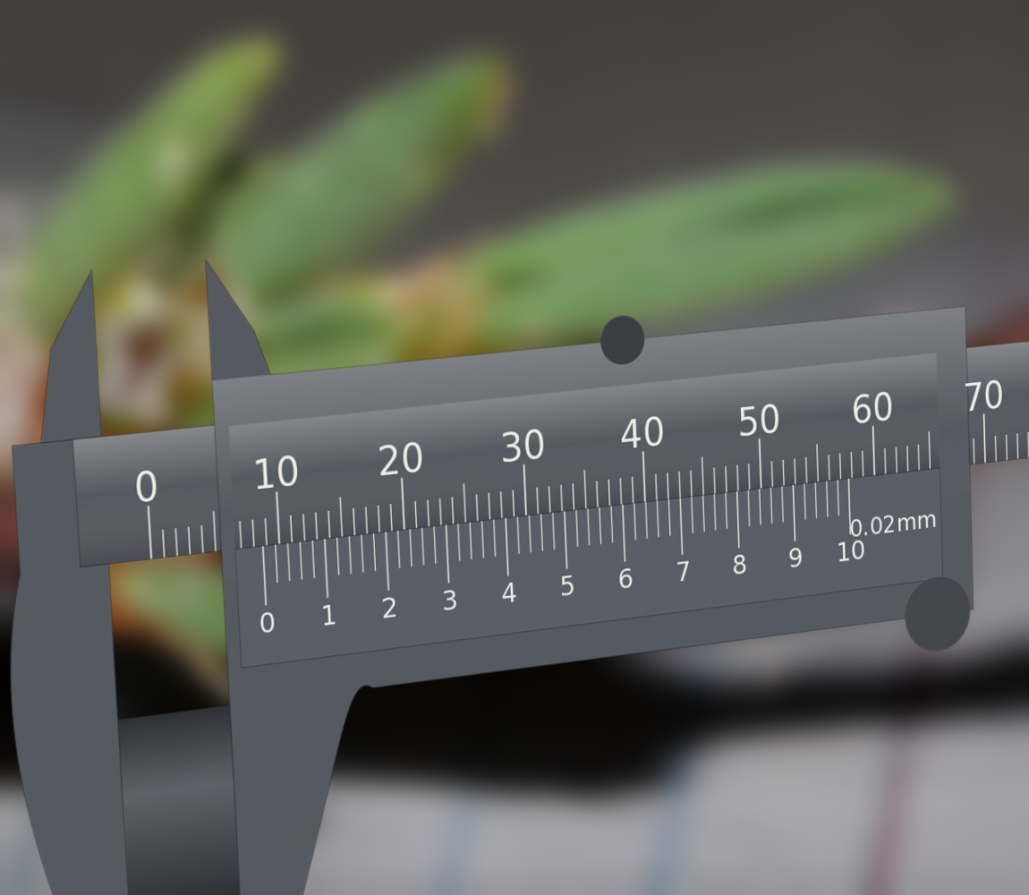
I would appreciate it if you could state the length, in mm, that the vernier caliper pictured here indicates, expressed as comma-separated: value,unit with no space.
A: 8.7,mm
